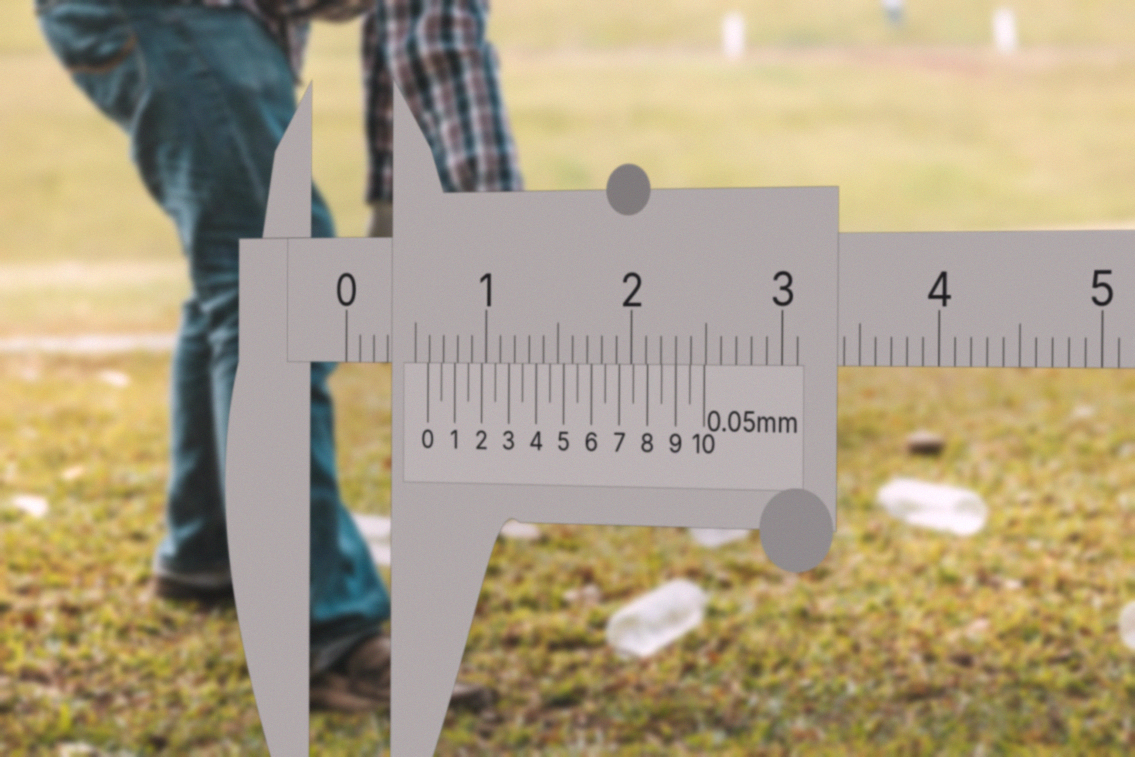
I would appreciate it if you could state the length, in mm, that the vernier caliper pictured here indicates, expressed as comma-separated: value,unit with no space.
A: 5.9,mm
